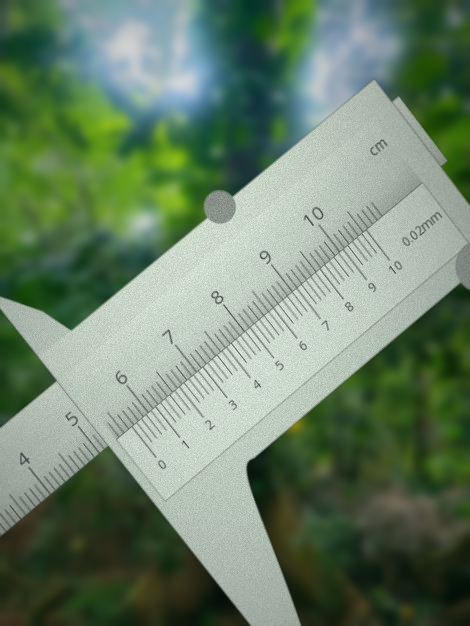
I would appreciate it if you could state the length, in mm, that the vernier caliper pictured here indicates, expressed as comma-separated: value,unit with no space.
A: 56.6,mm
